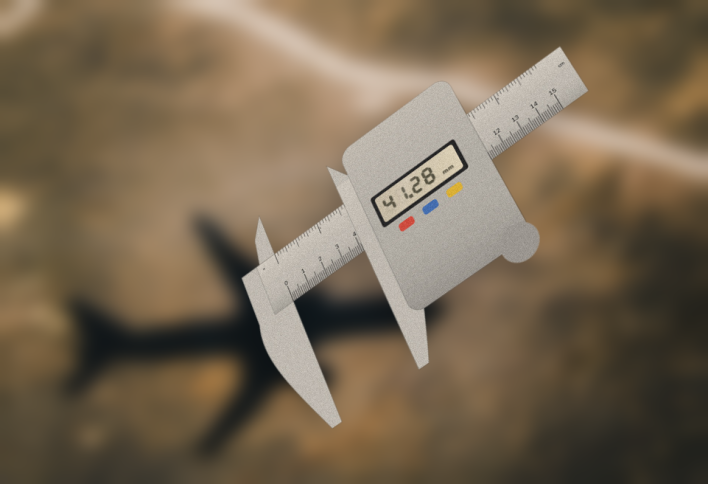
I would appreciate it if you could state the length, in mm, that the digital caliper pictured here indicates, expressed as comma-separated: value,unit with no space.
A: 41.28,mm
